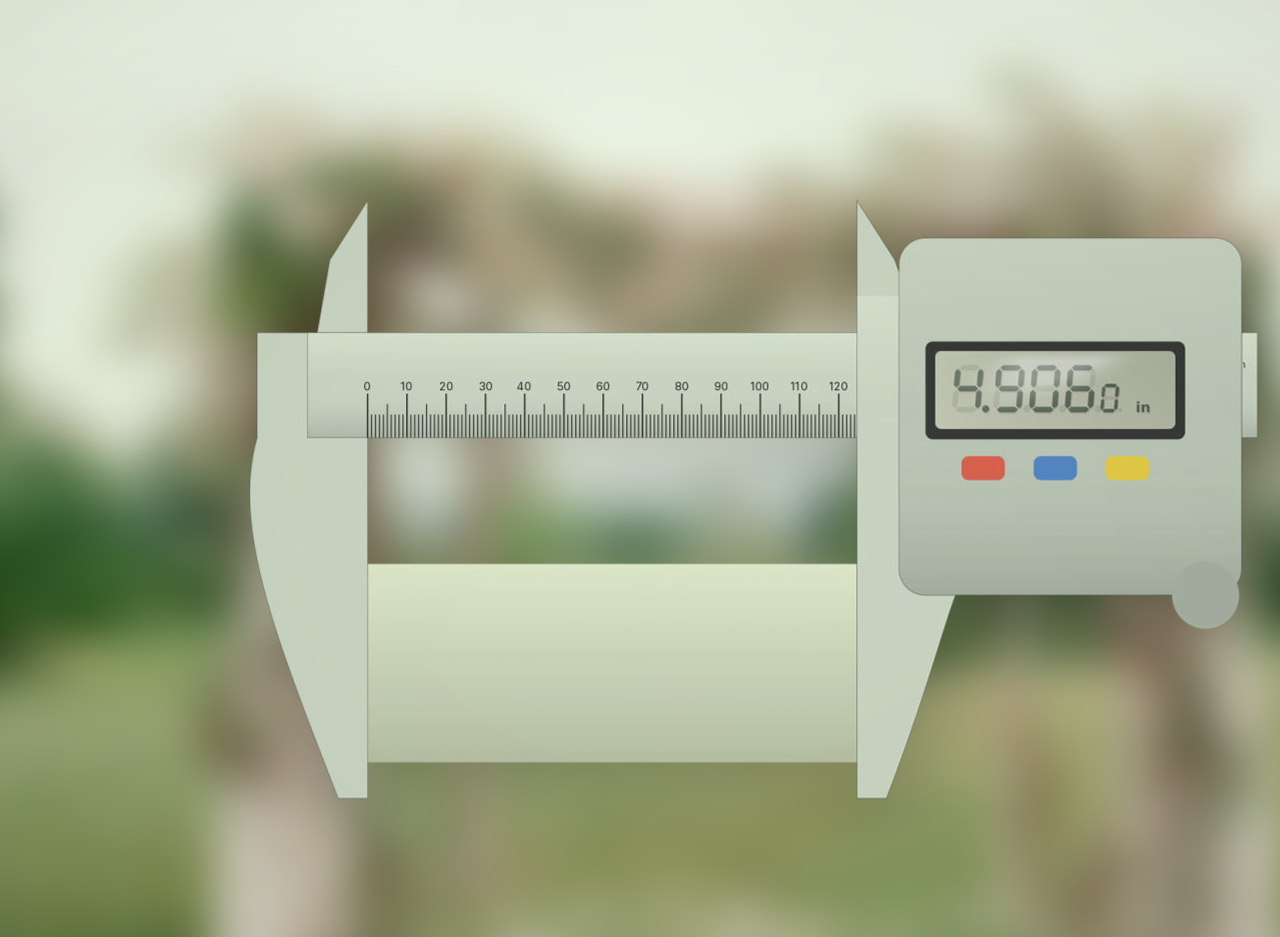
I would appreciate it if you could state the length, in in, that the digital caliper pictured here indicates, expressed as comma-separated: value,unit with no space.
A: 4.9060,in
